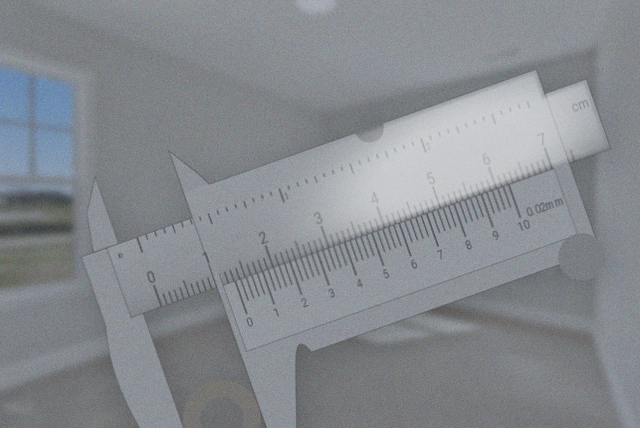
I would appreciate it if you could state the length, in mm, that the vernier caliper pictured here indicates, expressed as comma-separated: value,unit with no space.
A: 13.2,mm
